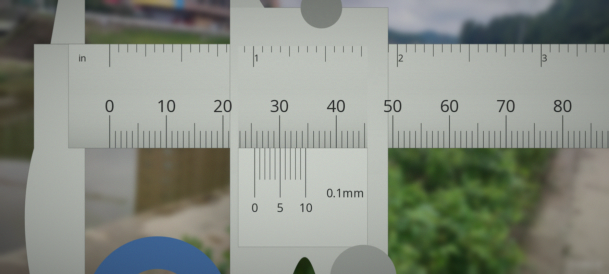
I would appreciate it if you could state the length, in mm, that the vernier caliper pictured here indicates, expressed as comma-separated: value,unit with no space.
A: 25.6,mm
